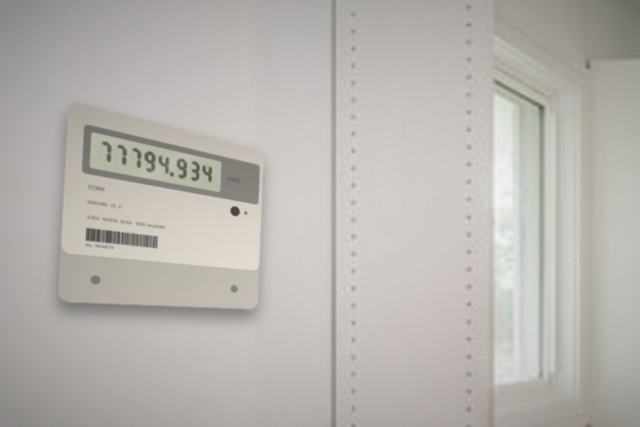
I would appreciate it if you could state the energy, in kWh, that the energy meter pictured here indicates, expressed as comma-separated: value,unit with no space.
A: 77794.934,kWh
